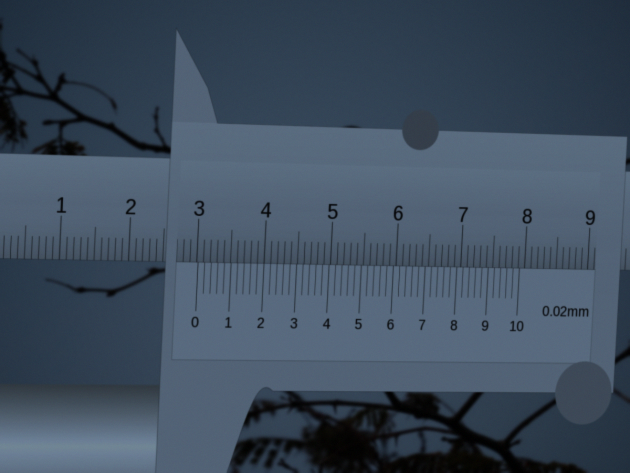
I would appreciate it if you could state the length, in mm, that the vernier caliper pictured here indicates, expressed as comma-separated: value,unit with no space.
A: 30.2,mm
